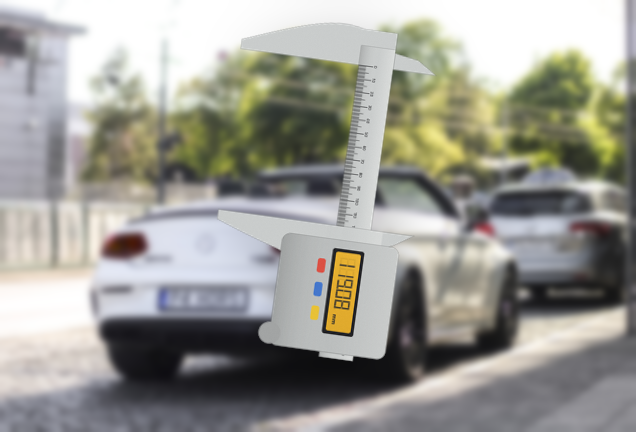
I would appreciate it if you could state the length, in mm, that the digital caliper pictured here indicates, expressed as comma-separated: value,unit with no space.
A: 119.08,mm
